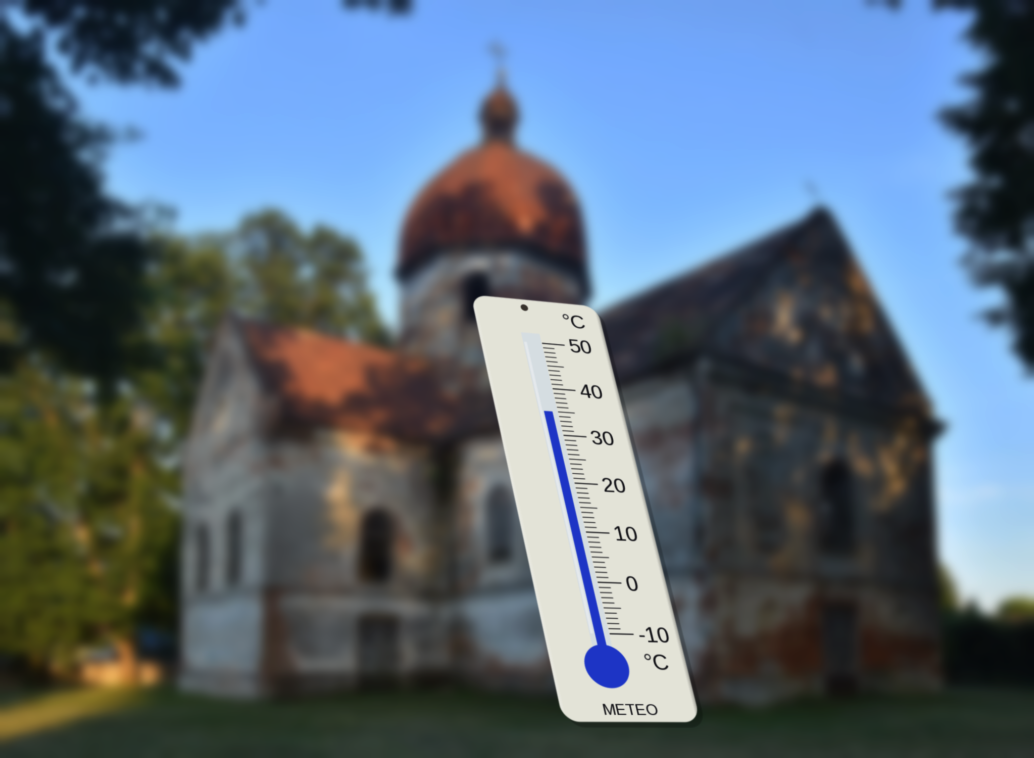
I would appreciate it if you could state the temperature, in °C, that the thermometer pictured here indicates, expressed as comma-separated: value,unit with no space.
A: 35,°C
